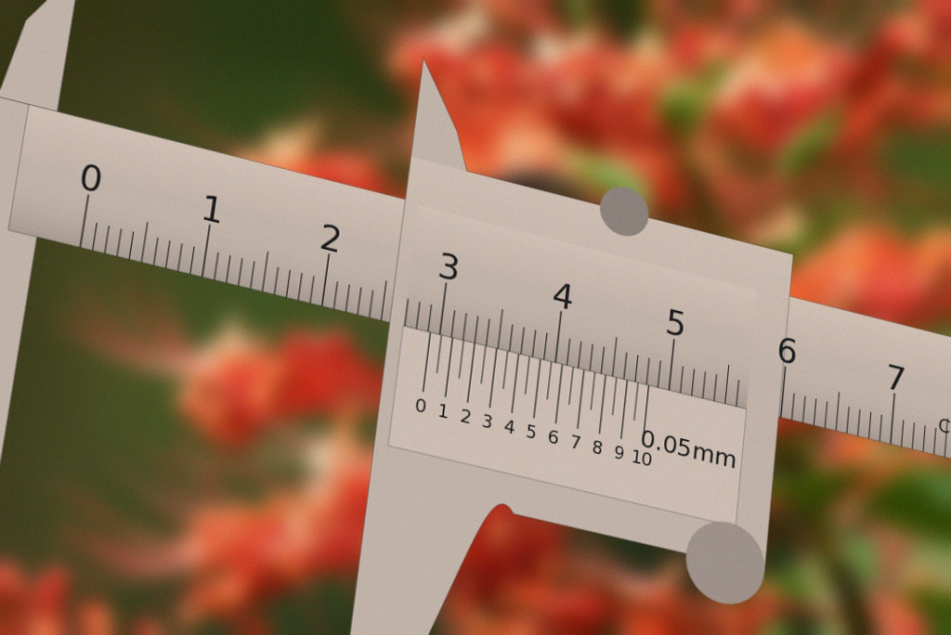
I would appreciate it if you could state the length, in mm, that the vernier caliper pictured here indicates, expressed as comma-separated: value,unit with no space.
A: 29.2,mm
